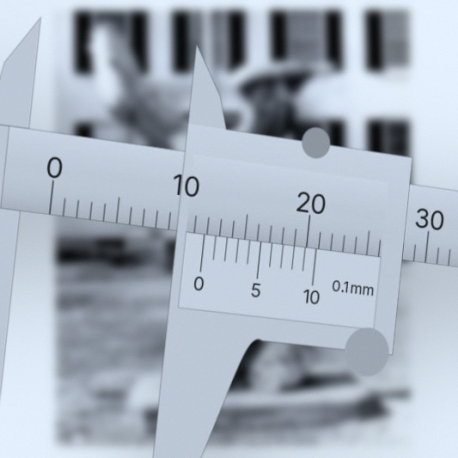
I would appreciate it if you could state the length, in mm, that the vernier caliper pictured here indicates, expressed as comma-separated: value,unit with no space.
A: 11.8,mm
